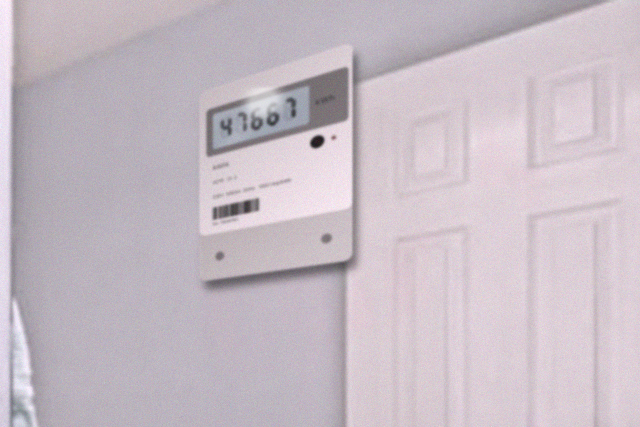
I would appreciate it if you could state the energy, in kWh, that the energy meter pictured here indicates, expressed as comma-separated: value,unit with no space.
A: 47667,kWh
